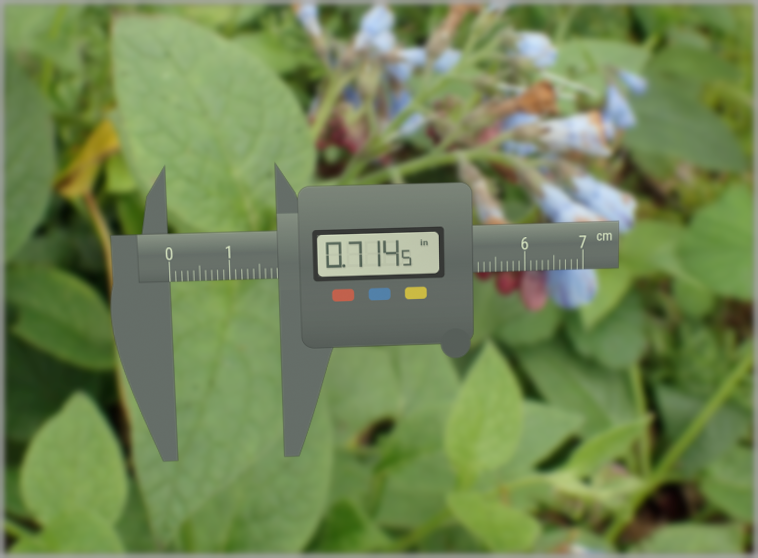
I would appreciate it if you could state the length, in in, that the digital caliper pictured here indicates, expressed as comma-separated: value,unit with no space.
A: 0.7145,in
